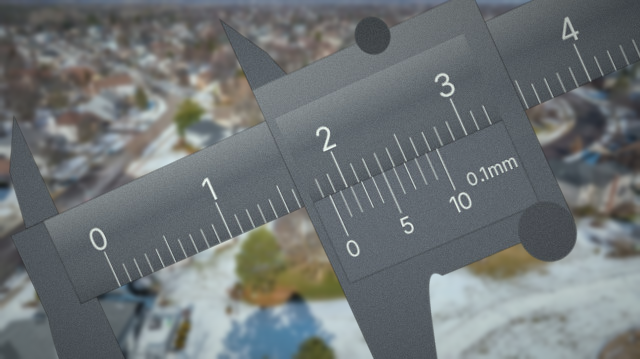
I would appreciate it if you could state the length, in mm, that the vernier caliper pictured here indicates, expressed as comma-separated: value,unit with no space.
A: 18.5,mm
